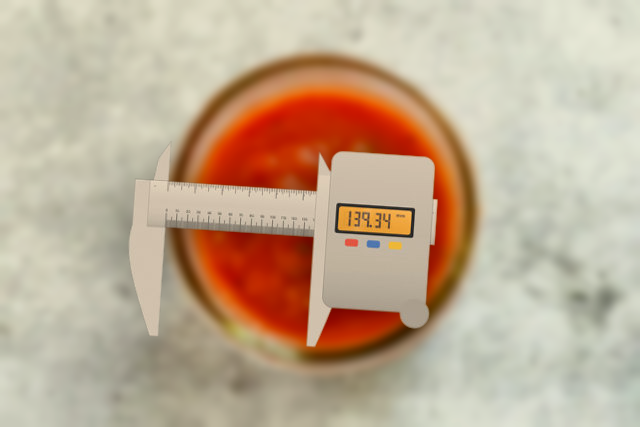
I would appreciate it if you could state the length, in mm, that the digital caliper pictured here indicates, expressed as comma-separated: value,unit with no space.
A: 139.34,mm
